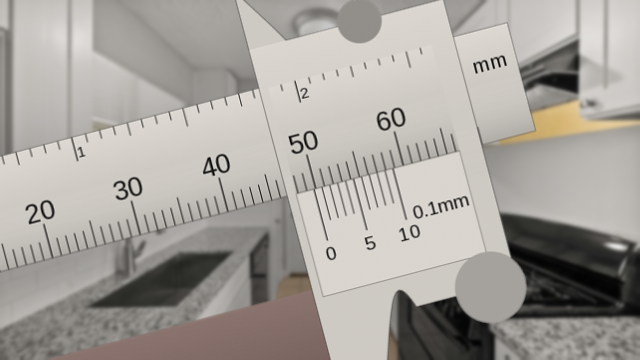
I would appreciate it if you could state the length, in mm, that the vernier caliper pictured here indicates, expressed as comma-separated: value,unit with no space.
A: 49.8,mm
